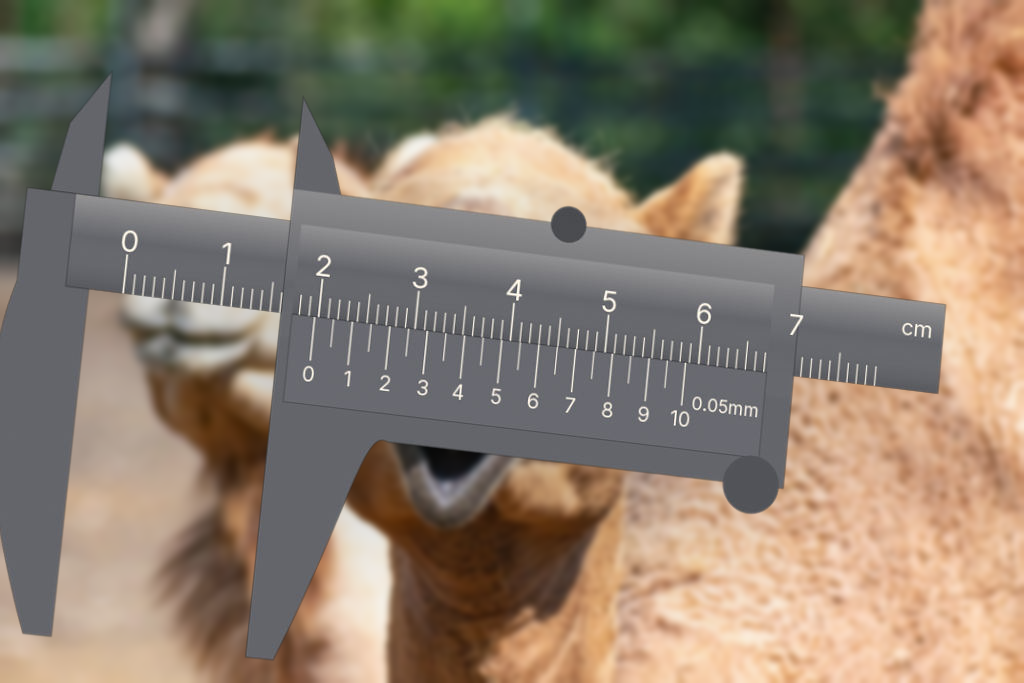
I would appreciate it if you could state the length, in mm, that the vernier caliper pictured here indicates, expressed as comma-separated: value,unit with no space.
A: 19.6,mm
